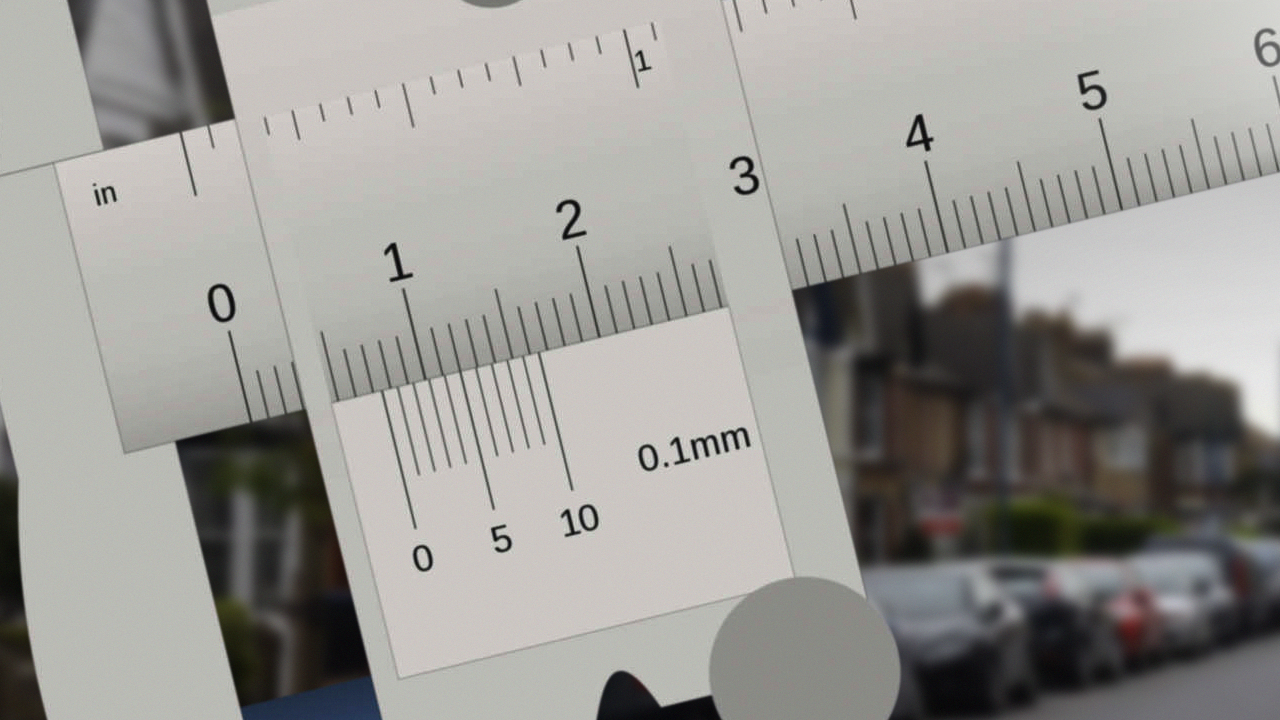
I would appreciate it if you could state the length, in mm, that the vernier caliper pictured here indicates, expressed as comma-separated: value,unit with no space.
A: 7.5,mm
